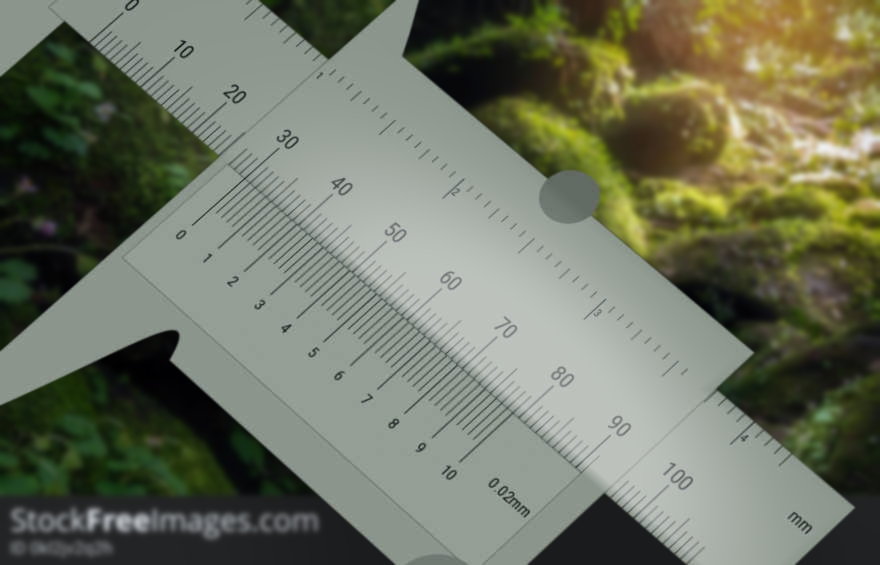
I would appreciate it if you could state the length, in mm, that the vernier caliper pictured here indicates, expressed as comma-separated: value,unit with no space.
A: 30.0,mm
